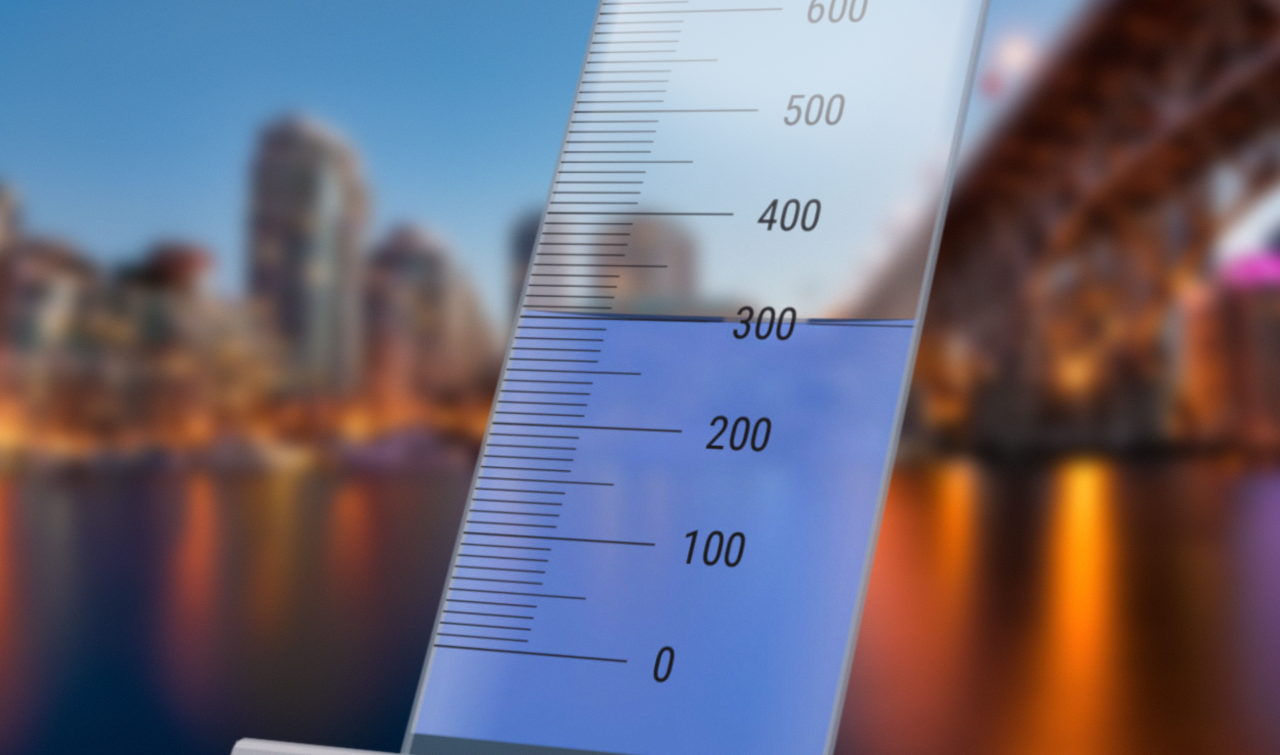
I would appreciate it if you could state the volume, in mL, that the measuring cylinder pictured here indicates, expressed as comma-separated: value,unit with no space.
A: 300,mL
